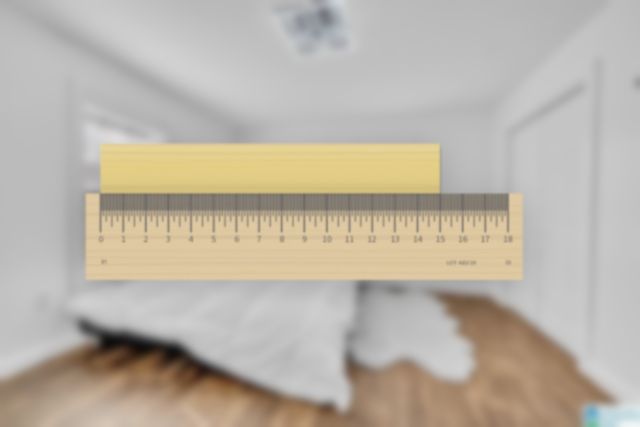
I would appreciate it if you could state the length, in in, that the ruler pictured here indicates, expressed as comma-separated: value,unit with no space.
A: 15,in
